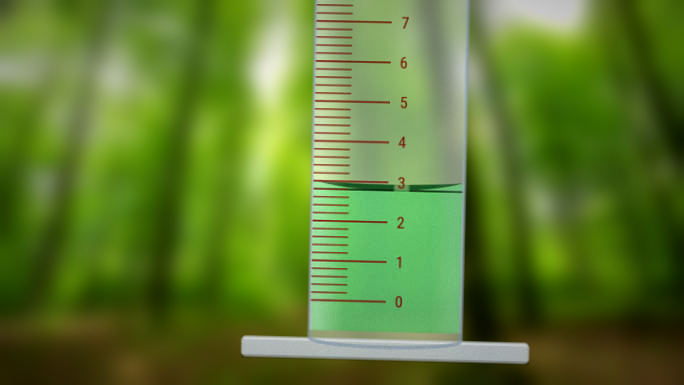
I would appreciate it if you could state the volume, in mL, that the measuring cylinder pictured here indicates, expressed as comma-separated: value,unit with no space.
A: 2.8,mL
